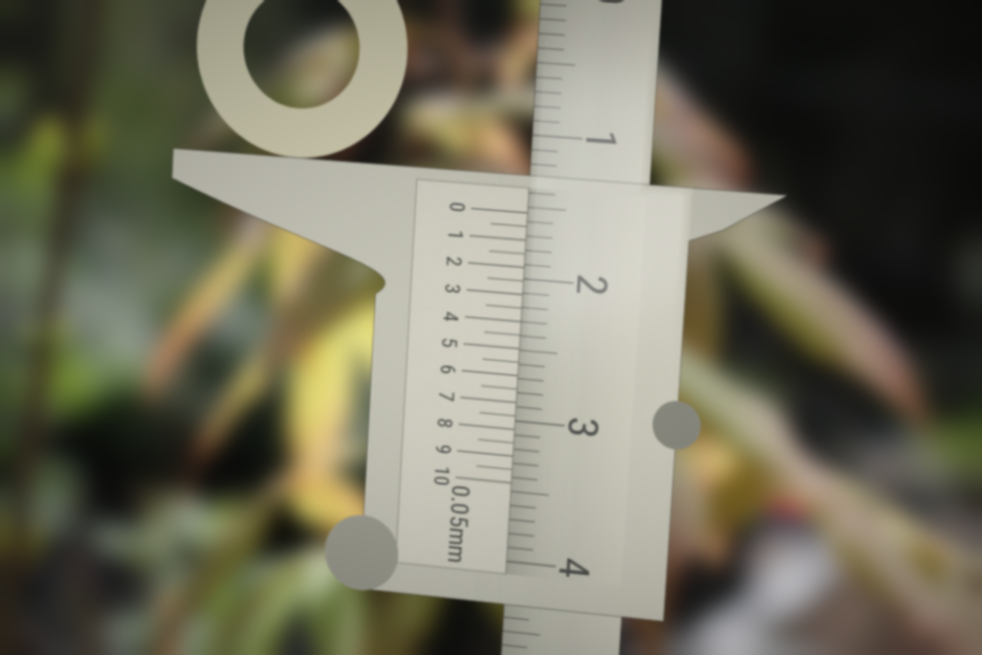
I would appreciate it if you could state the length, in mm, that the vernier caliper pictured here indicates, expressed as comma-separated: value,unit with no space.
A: 15.4,mm
